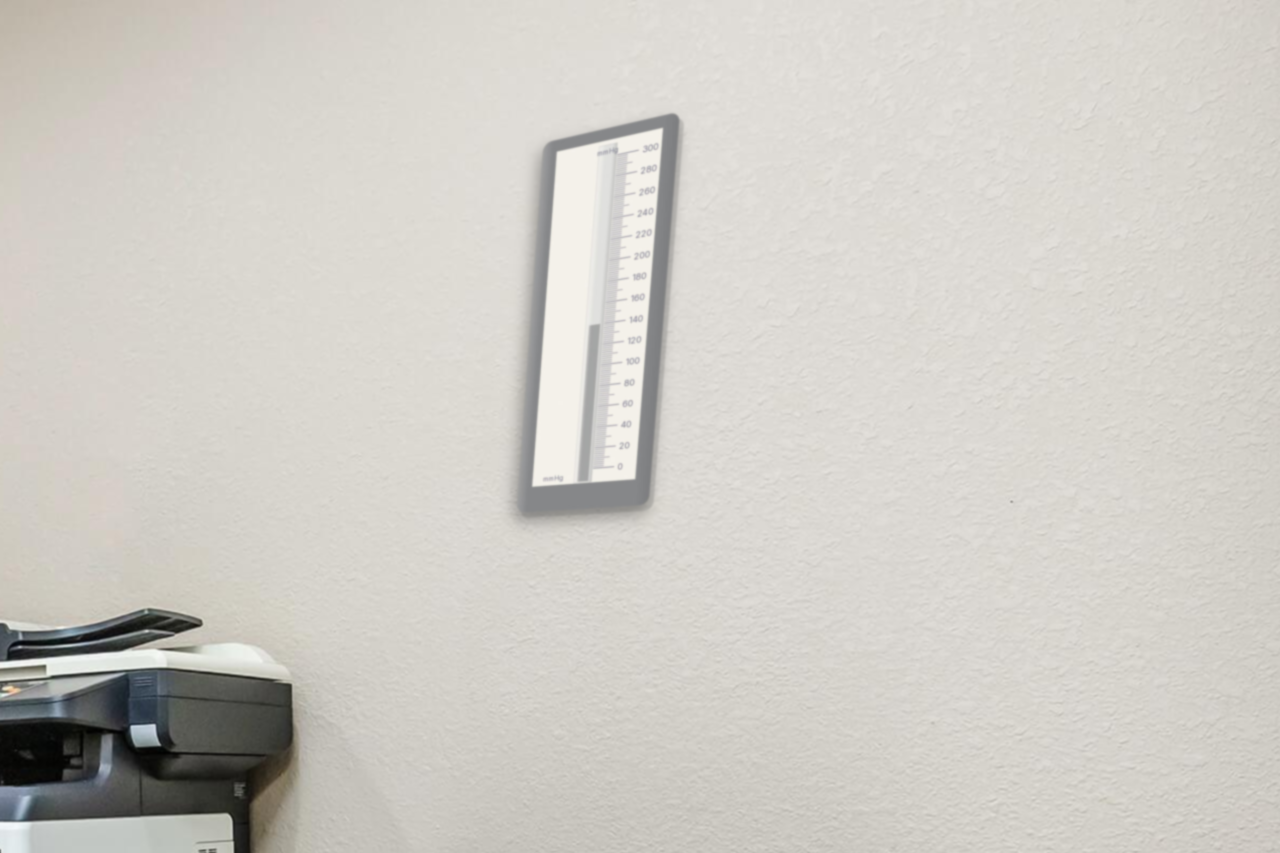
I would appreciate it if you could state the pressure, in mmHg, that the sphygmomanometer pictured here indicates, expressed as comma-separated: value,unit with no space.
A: 140,mmHg
